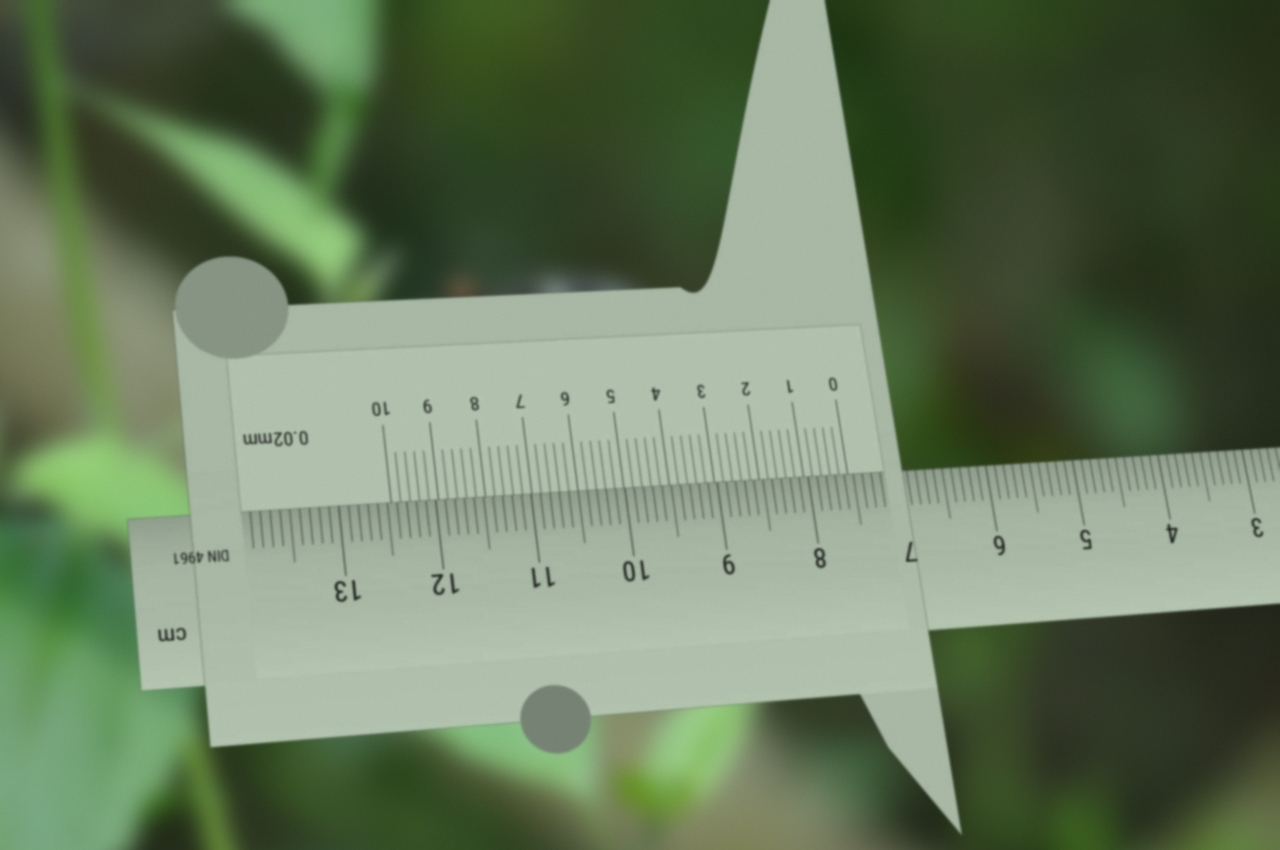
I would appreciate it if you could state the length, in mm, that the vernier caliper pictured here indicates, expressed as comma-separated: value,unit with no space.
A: 75.6,mm
